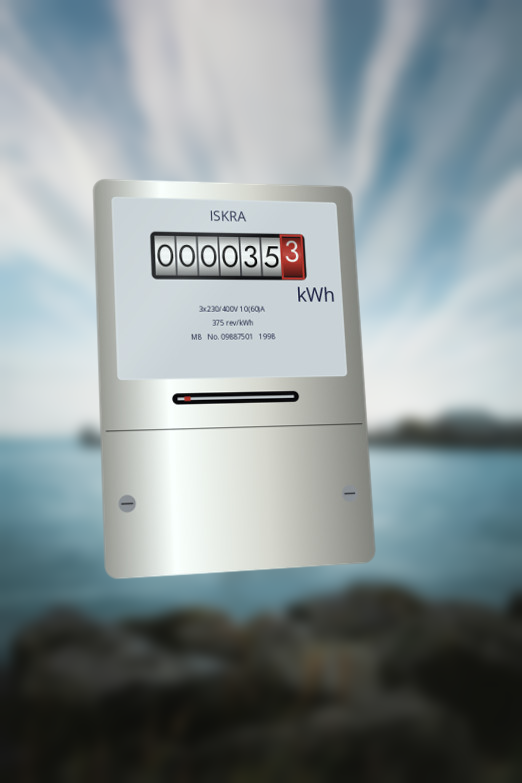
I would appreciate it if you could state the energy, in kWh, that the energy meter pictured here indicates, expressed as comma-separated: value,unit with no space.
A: 35.3,kWh
